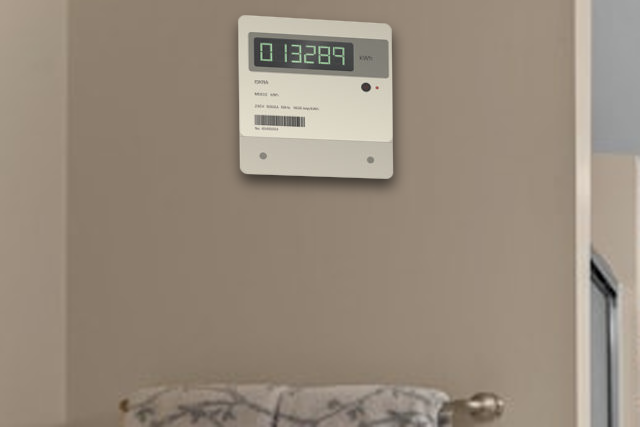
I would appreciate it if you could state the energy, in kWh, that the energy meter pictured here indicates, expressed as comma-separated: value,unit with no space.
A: 13289,kWh
